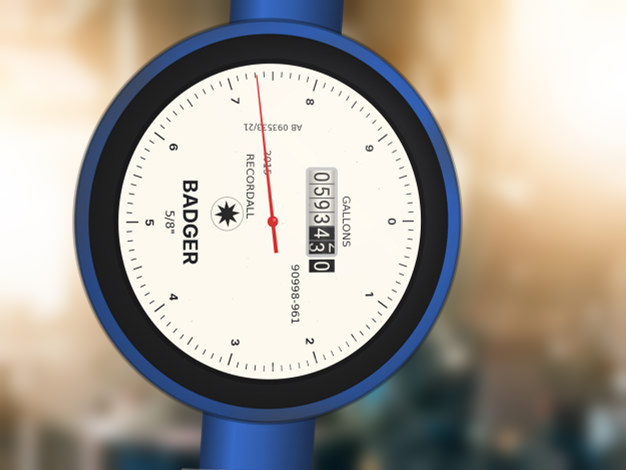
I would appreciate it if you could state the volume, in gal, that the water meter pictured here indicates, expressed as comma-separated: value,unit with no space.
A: 593427.3,gal
